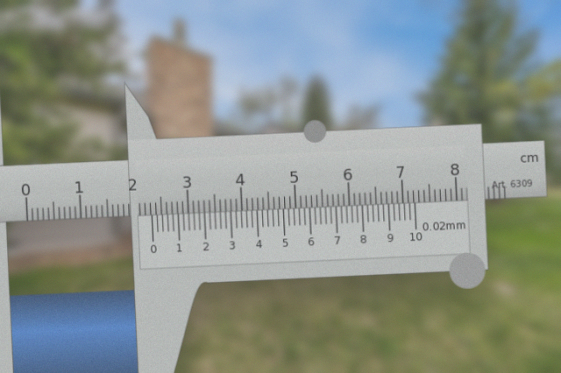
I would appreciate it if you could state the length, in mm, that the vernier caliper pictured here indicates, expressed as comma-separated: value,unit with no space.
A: 23.2,mm
